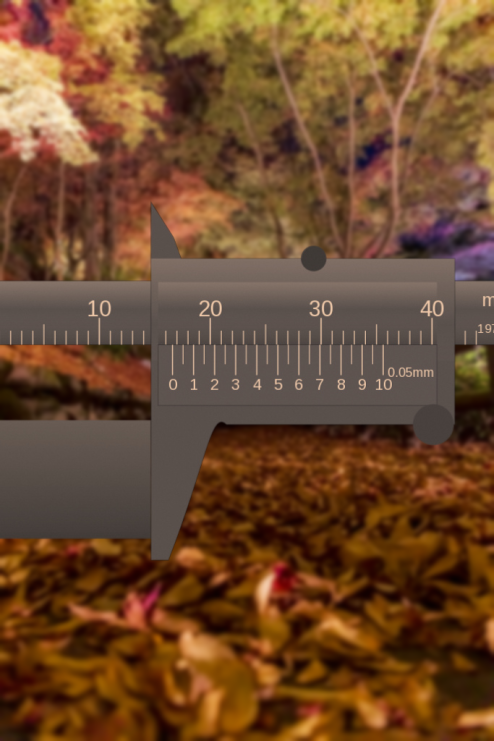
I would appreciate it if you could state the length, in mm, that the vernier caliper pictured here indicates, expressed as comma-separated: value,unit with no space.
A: 16.6,mm
